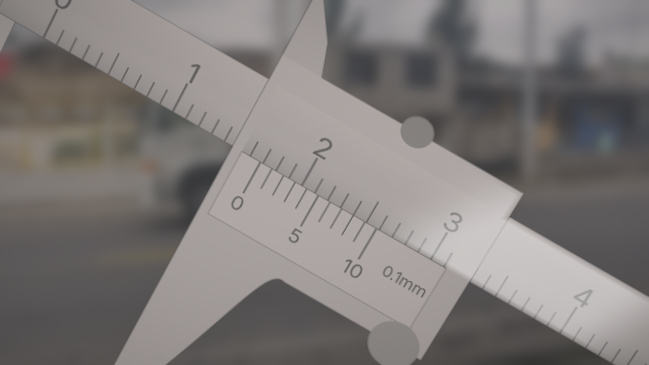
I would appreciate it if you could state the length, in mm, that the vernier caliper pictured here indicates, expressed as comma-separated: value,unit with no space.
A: 16.8,mm
